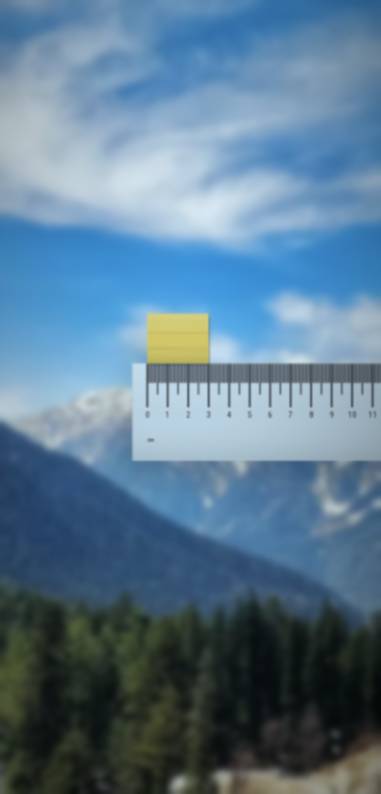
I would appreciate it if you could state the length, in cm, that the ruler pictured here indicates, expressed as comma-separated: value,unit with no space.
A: 3,cm
